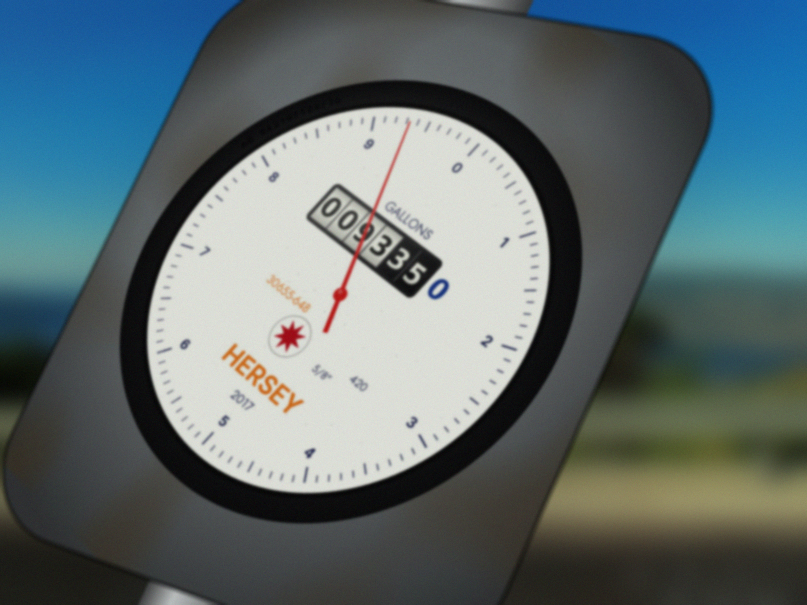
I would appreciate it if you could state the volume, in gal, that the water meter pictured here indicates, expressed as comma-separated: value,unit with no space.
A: 93349.3,gal
